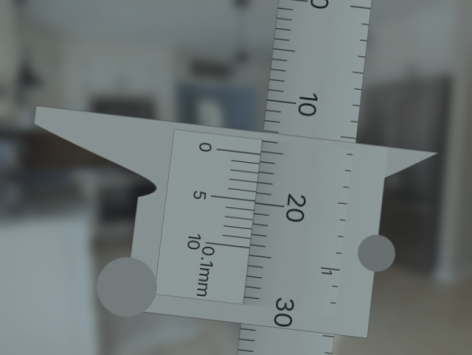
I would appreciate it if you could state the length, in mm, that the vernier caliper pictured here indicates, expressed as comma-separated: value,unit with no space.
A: 15.3,mm
